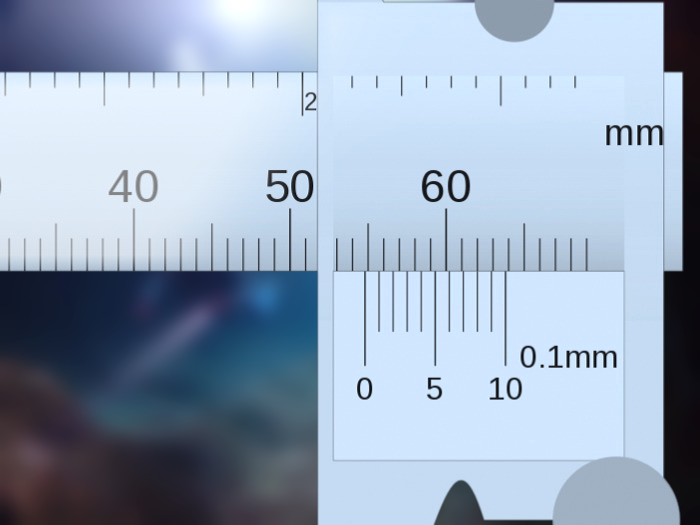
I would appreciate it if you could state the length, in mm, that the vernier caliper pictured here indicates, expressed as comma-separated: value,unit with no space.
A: 54.8,mm
